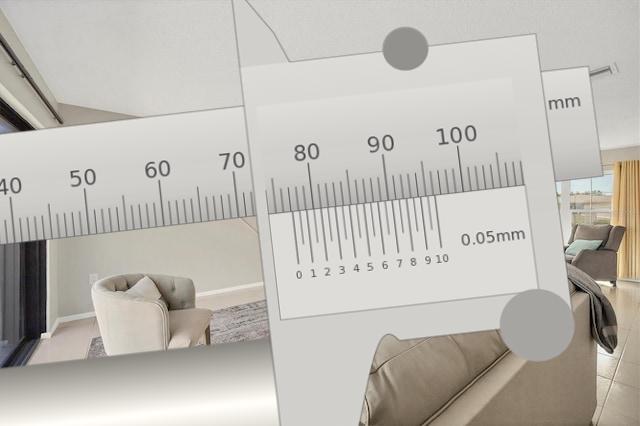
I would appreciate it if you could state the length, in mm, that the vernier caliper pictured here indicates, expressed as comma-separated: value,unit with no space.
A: 77.2,mm
